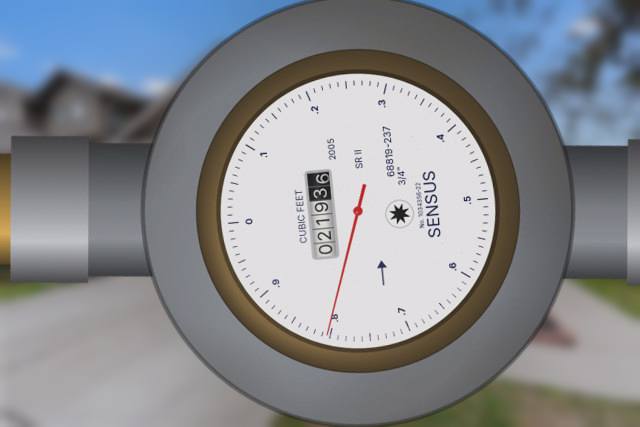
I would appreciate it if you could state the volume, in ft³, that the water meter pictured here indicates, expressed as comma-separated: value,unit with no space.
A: 21935.80,ft³
